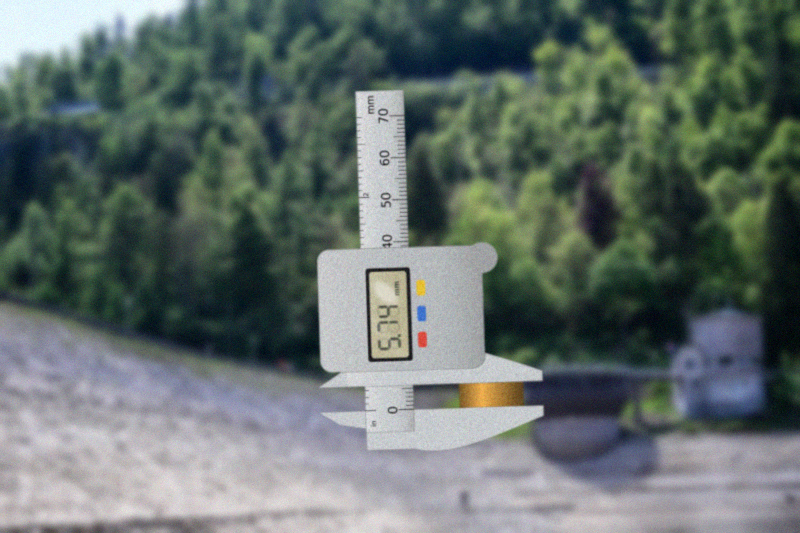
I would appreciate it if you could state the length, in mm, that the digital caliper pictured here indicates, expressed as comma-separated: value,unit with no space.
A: 5.74,mm
